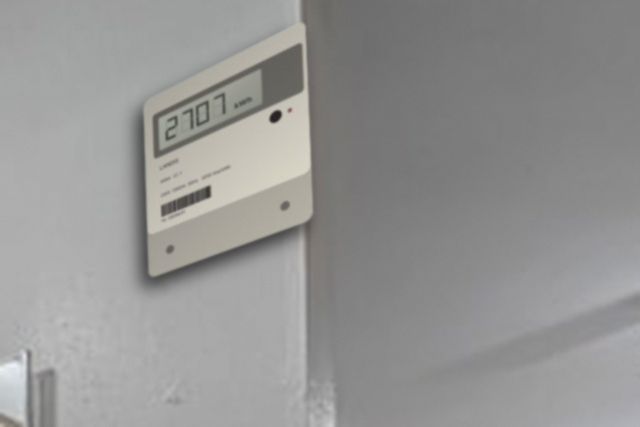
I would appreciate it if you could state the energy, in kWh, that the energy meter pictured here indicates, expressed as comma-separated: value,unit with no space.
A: 2707,kWh
